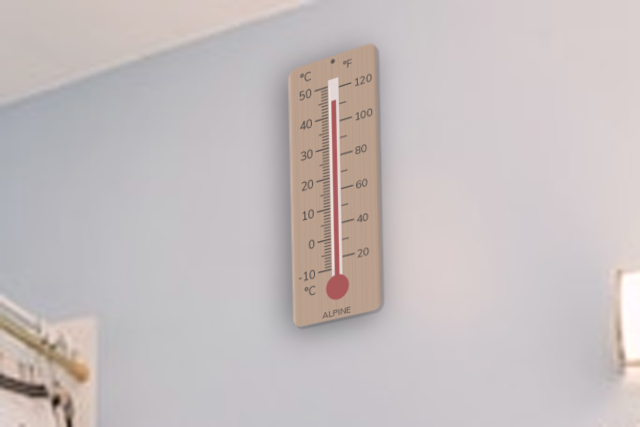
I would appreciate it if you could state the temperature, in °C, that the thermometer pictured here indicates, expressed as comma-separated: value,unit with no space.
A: 45,°C
